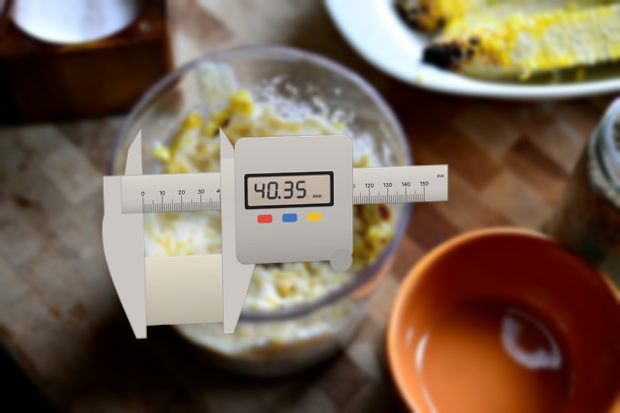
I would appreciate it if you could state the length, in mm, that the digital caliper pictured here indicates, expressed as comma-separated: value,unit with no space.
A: 40.35,mm
